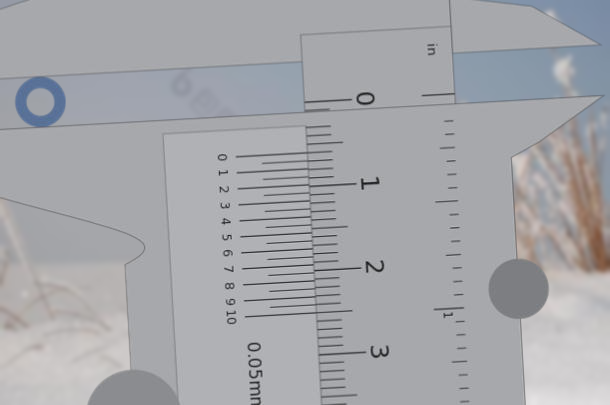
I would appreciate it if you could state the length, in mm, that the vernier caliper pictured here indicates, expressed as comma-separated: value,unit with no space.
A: 6.0,mm
